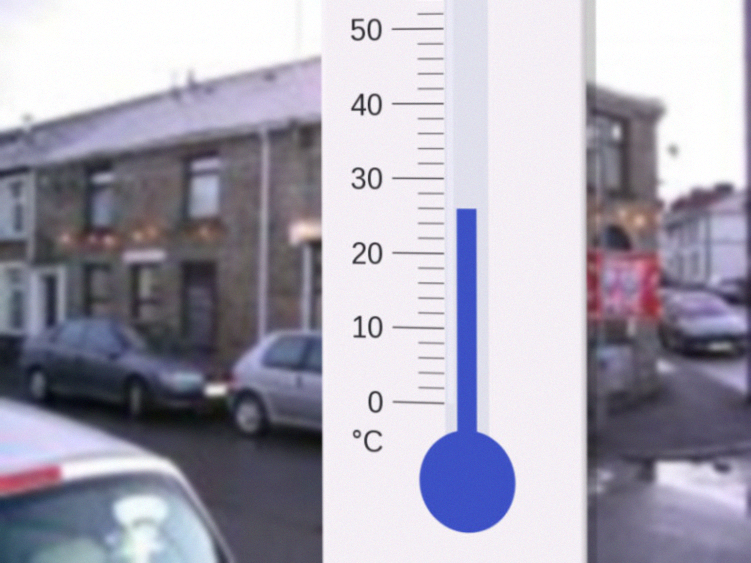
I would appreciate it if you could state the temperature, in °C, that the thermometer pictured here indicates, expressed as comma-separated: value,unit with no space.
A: 26,°C
